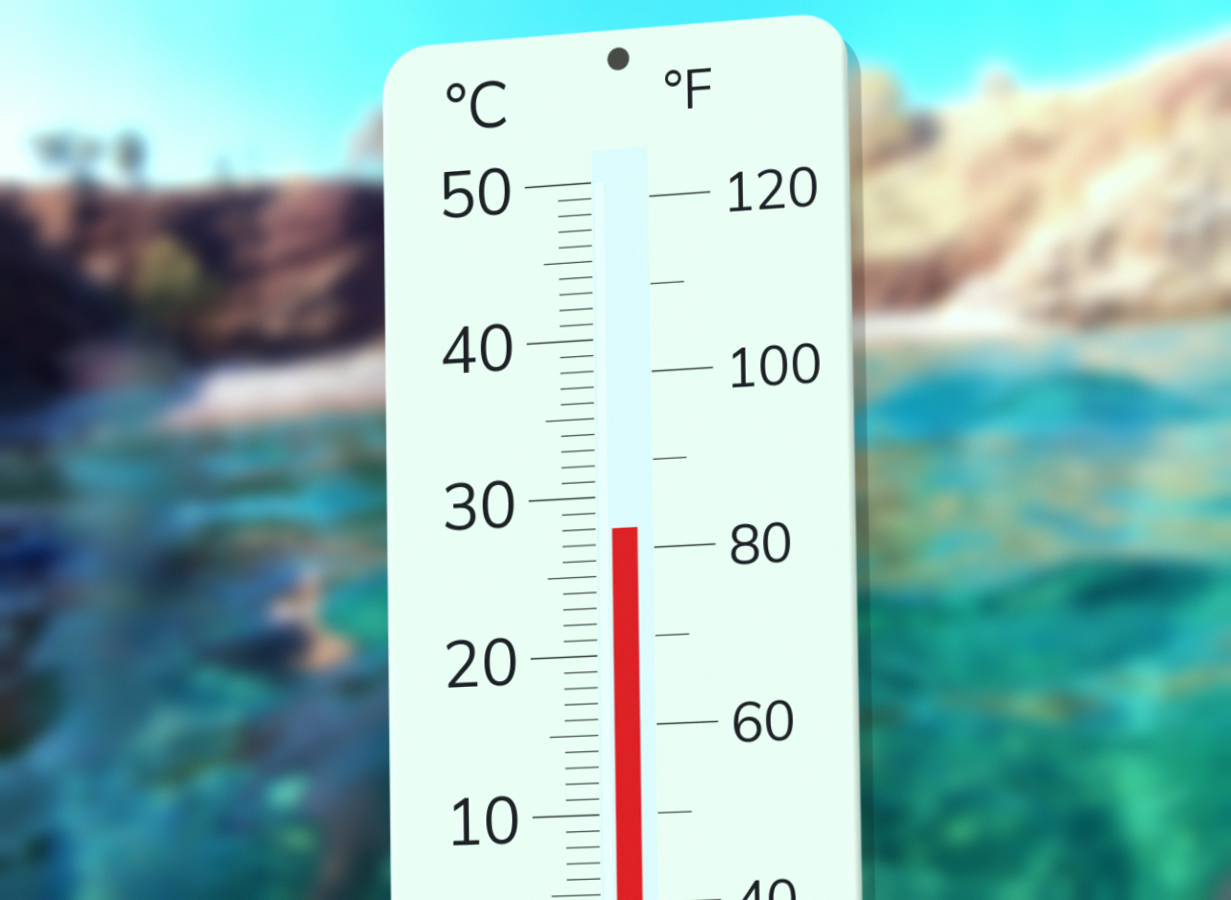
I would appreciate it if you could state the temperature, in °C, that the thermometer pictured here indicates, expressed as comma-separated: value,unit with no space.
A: 28,°C
